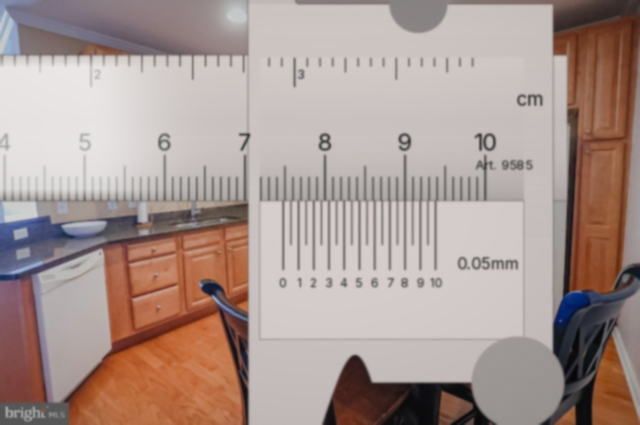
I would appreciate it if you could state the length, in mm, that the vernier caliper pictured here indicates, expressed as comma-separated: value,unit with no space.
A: 74.8,mm
